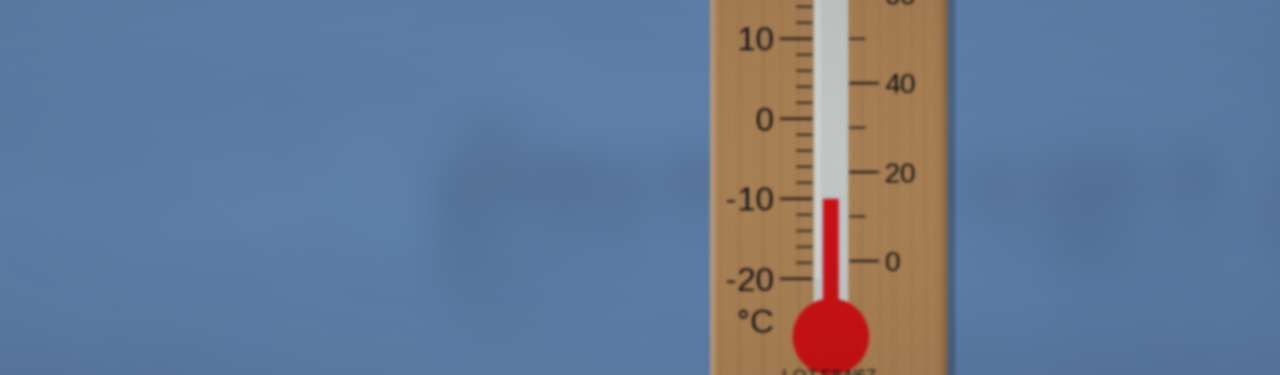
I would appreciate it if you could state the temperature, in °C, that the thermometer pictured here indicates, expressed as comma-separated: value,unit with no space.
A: -10,°C
